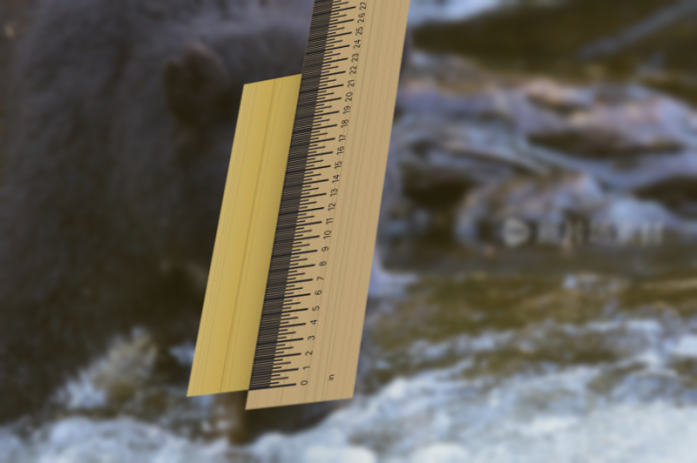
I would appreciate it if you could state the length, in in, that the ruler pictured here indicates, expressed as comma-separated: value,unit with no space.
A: 22.5,in
